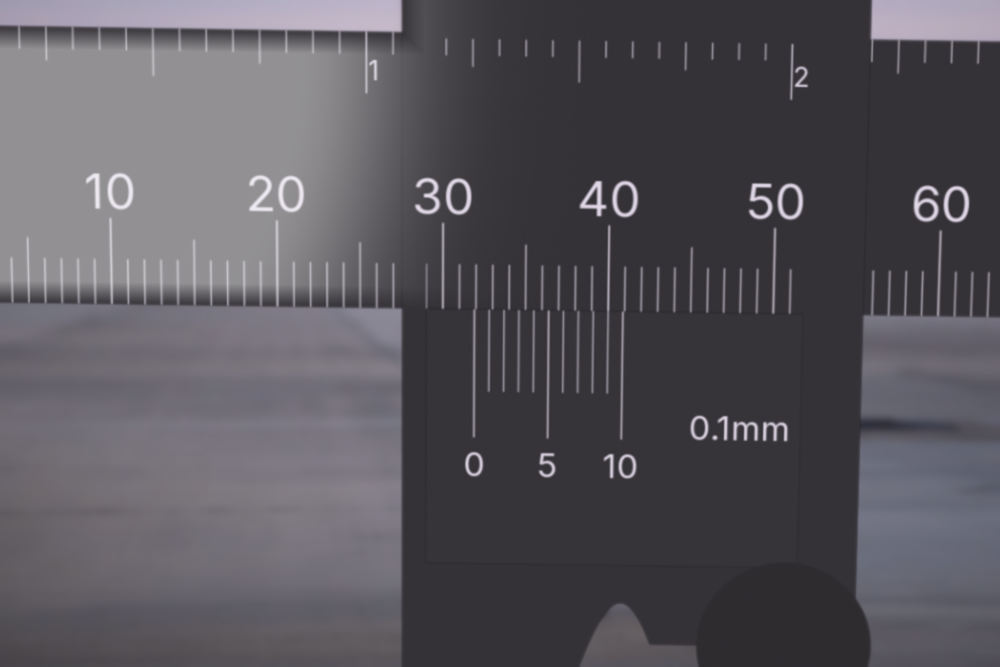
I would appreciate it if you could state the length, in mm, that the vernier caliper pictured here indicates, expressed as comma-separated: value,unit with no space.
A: 31.9,mm
